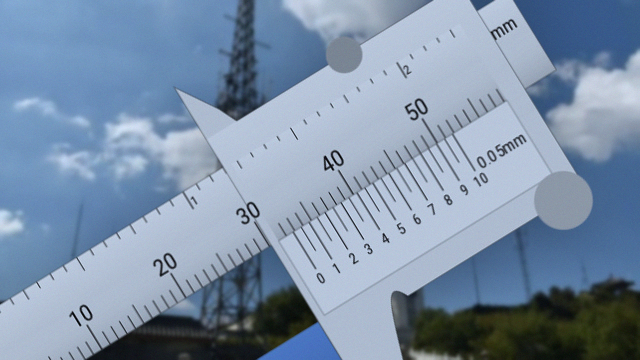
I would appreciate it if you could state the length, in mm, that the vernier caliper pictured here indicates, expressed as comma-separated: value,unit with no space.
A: 32.8,mm
